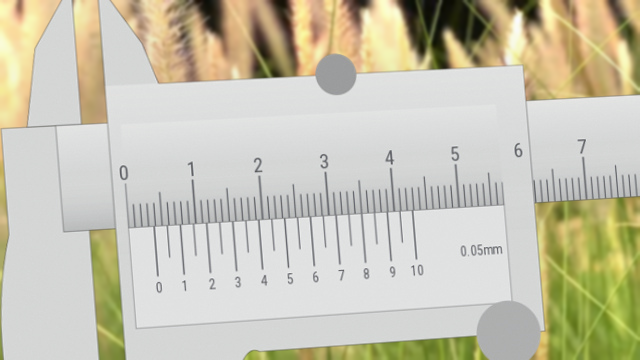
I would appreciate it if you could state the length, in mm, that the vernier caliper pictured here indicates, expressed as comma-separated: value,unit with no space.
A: 3.8,mm
